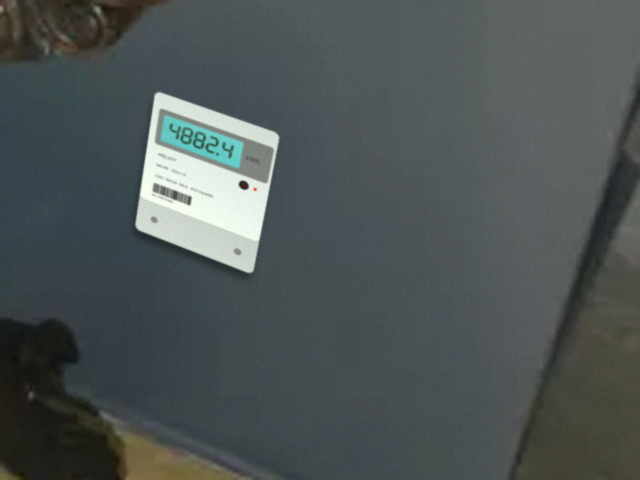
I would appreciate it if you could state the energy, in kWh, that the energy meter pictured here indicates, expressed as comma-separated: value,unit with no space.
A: 4882.4,kWh
